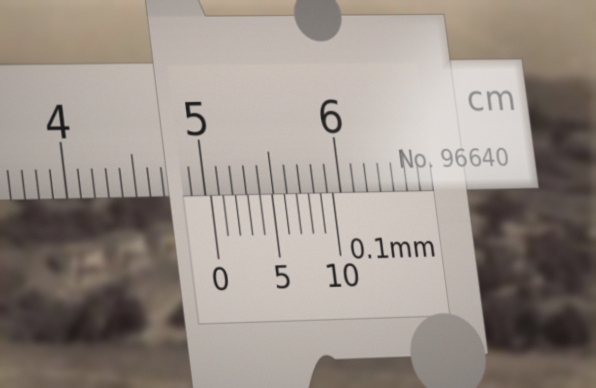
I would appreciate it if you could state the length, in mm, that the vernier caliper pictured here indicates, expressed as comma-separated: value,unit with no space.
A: 50.4,mm
